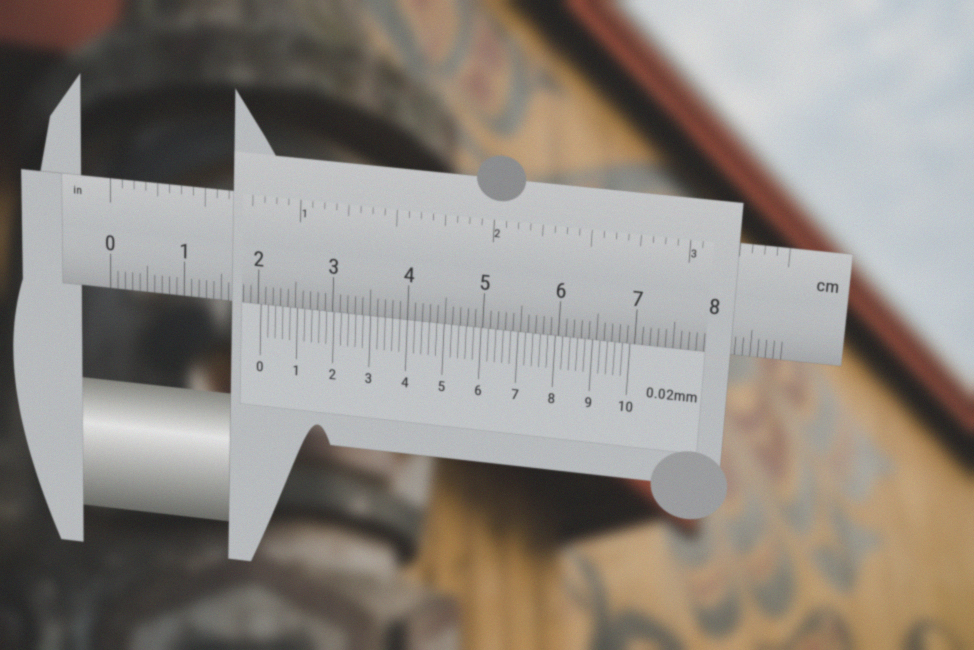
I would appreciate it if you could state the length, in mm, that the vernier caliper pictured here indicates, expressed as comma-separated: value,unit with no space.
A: 20.4,mm
